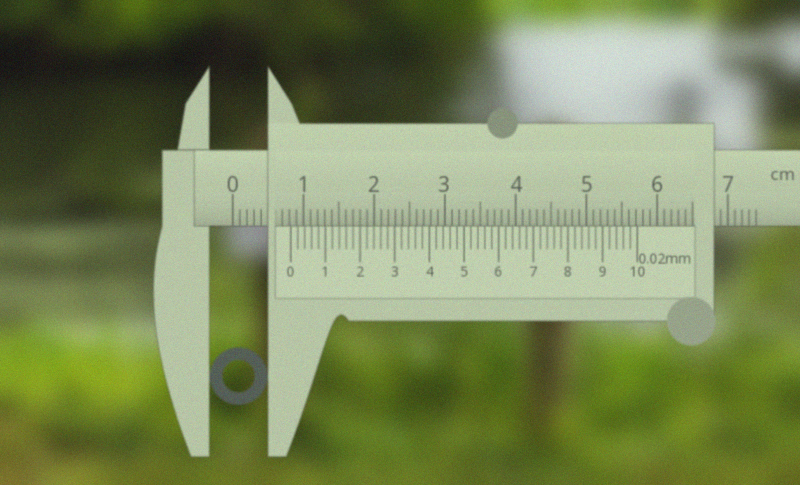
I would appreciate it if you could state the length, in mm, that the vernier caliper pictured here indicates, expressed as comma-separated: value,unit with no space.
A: 8.2,mm
